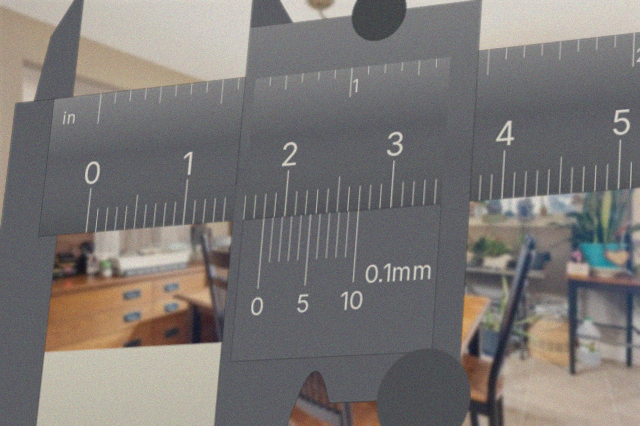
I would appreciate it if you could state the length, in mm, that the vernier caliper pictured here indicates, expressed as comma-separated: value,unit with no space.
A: 18.0,mm
